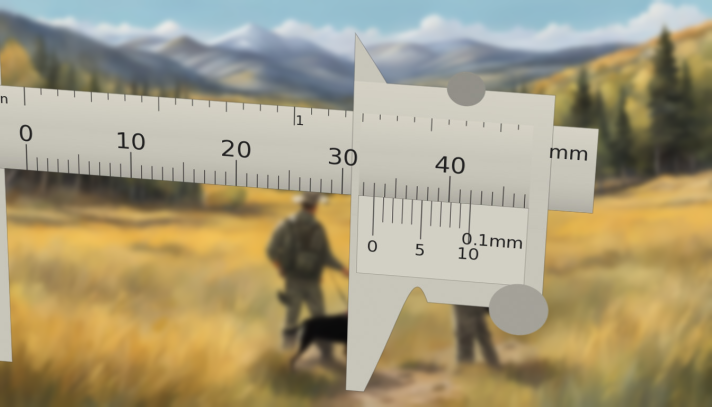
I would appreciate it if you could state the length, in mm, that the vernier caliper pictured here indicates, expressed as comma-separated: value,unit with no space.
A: 33.0,mm
